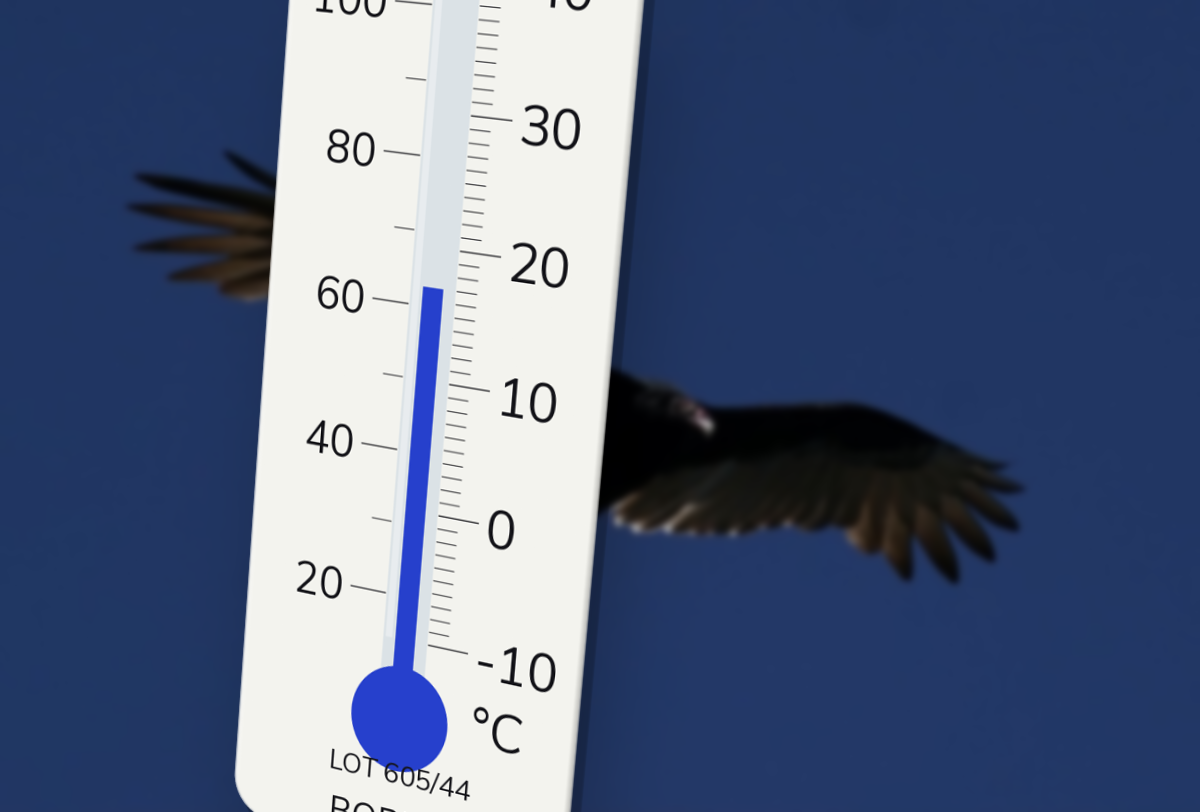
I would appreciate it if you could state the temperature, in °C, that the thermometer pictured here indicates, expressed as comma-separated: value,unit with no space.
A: 17,°C
